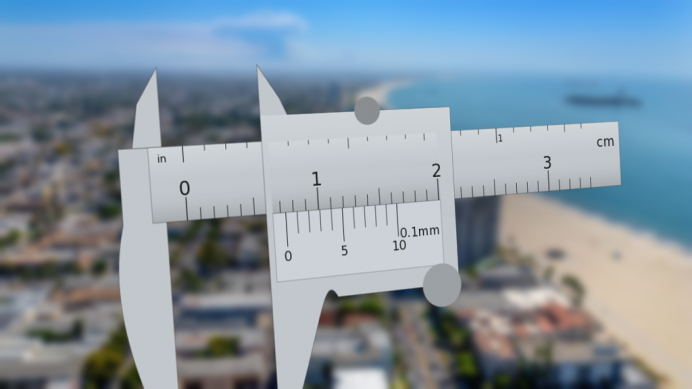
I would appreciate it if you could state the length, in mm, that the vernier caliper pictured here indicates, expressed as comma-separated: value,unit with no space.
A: 7.4,mm
